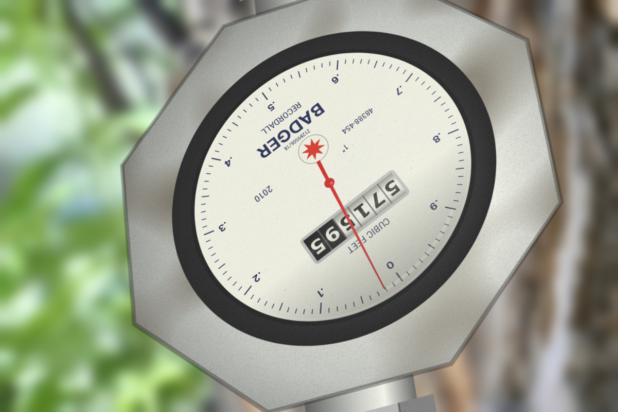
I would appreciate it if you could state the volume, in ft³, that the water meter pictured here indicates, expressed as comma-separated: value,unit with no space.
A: 571595.02,ft³
